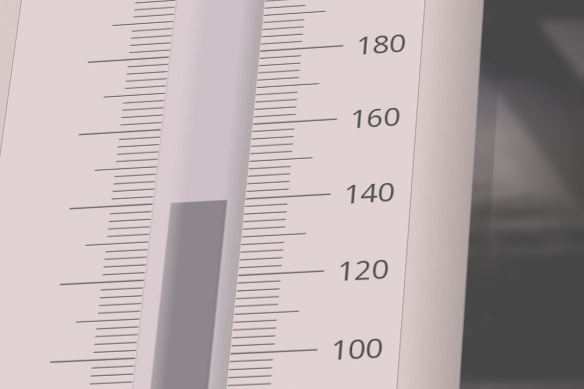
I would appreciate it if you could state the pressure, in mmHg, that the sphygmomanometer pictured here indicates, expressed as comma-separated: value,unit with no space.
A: 140,mmHg
